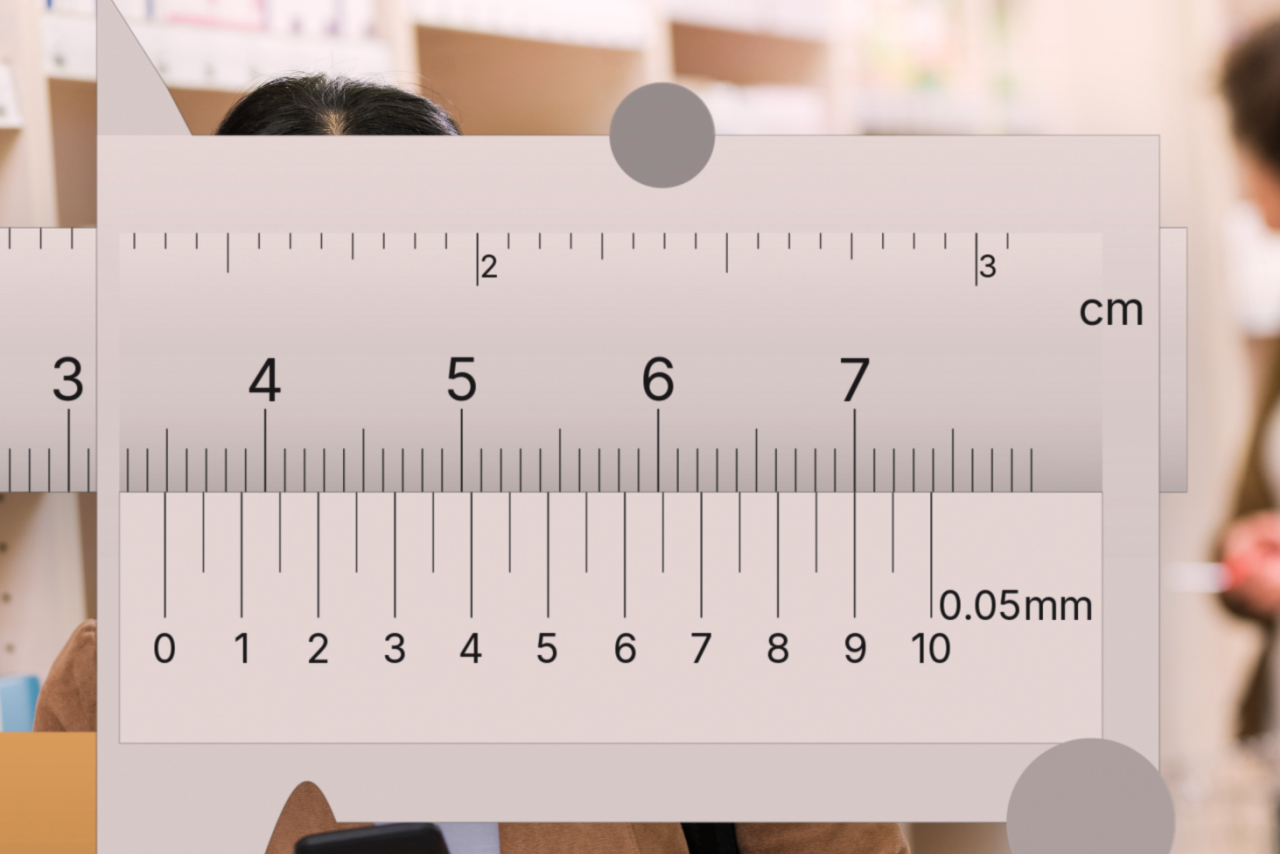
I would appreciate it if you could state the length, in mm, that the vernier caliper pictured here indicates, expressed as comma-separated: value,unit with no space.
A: 34.9,mm
